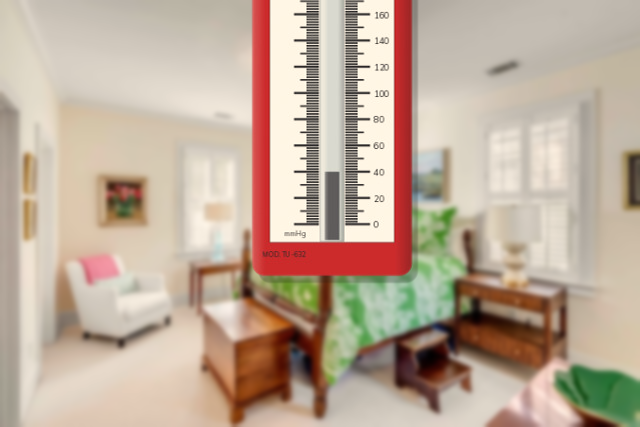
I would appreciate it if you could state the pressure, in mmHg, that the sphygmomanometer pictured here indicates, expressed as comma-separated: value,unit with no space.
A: 40,mmHg
